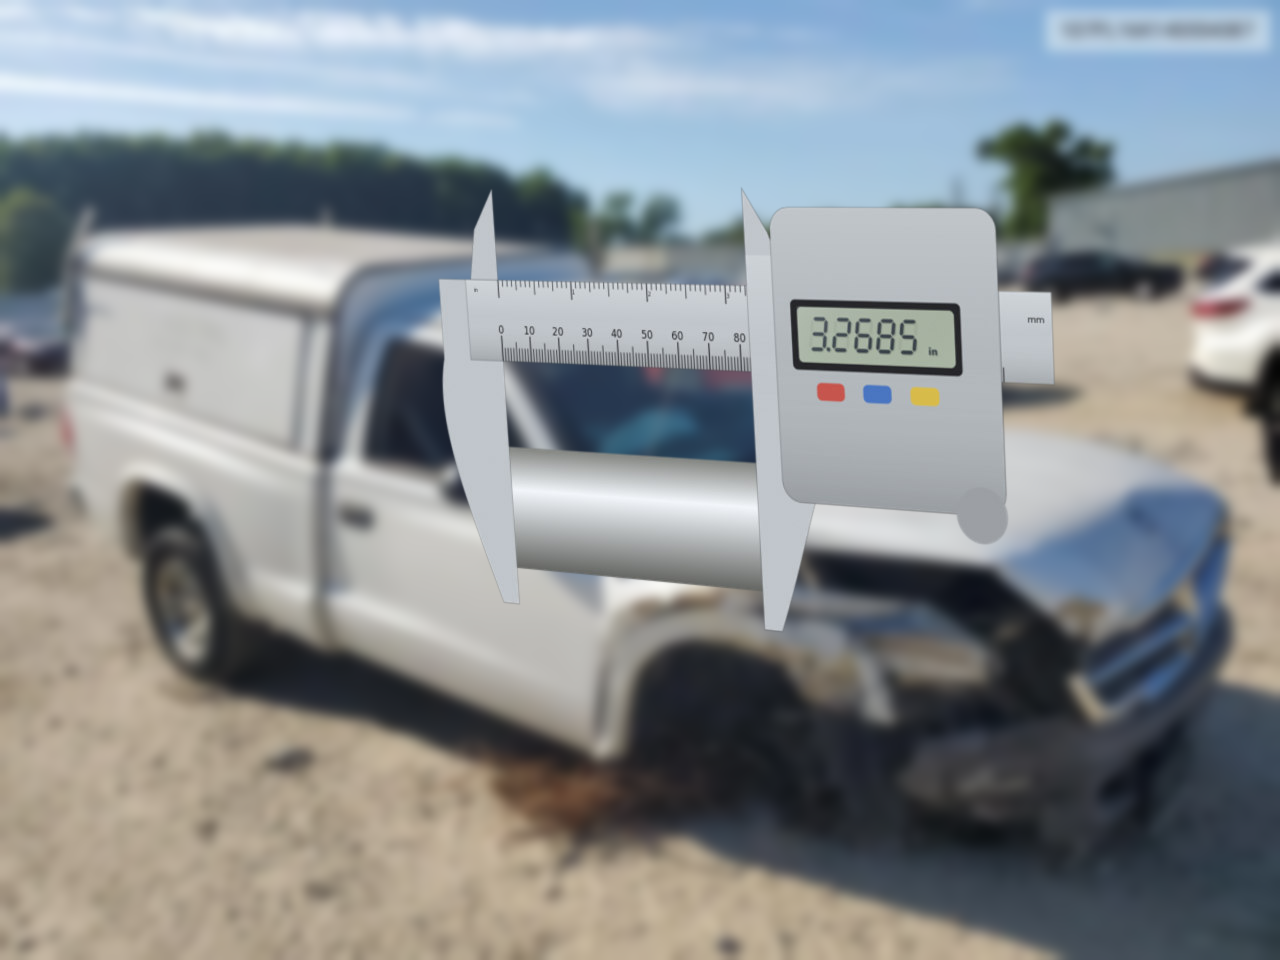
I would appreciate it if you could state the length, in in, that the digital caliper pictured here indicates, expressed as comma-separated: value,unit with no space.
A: 3.2685,in
